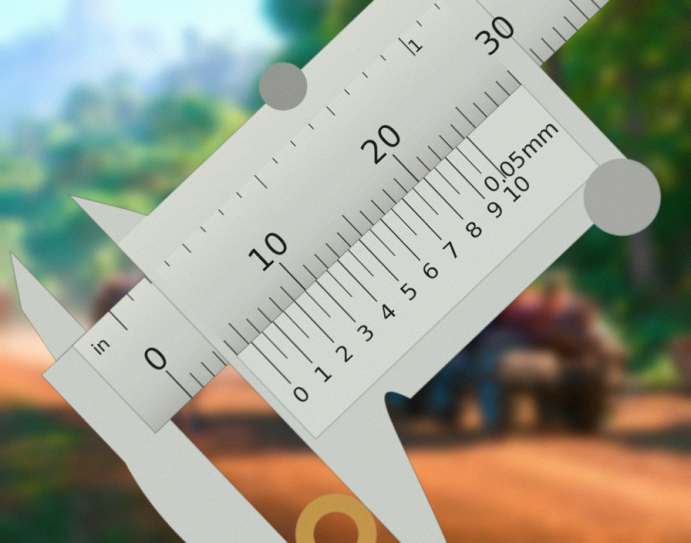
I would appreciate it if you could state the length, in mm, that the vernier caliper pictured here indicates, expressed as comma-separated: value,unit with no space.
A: 5.2,mm
